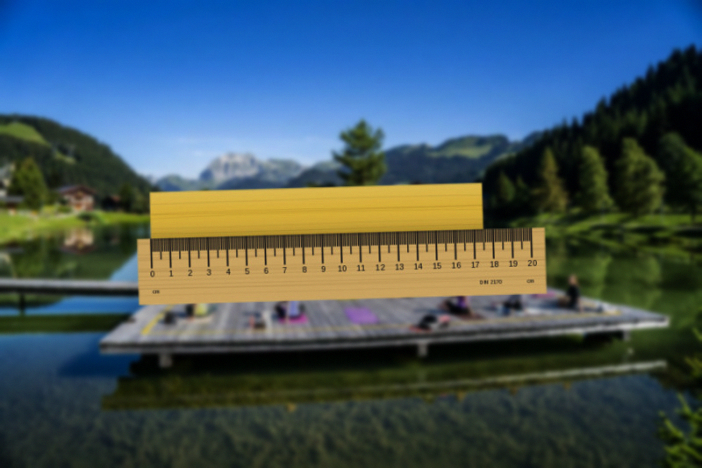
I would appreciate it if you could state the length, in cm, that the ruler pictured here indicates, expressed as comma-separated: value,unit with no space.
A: 17.5,cm
